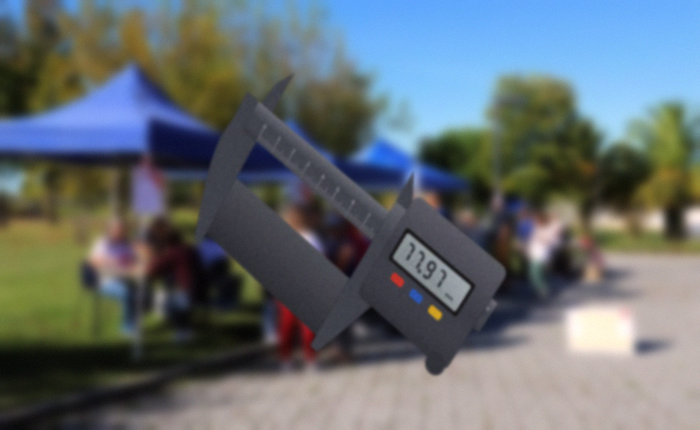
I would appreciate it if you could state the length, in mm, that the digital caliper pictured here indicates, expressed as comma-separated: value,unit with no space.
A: 77.97,mm
